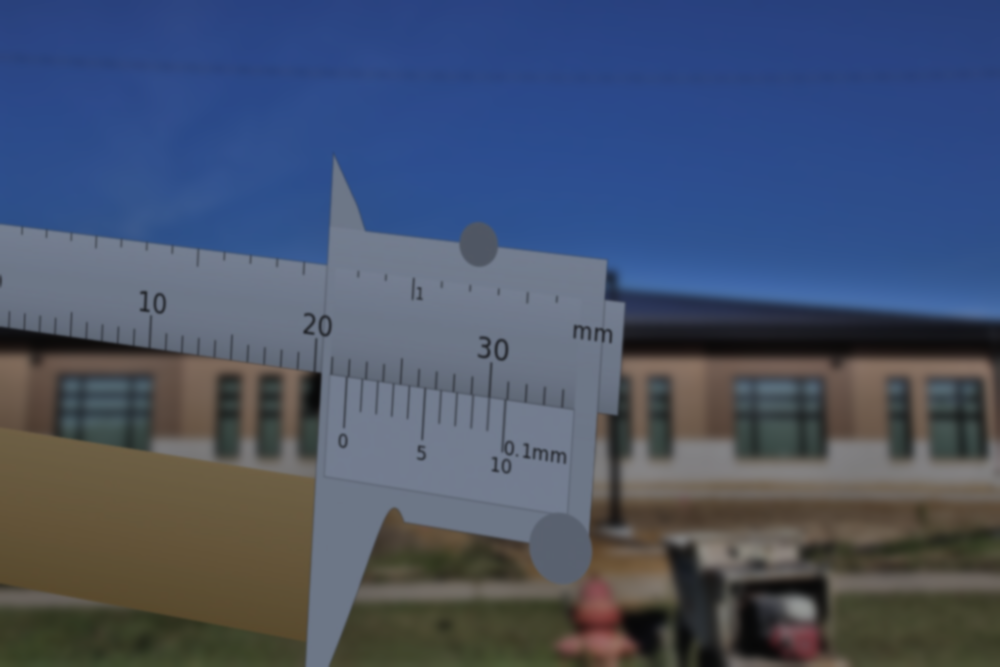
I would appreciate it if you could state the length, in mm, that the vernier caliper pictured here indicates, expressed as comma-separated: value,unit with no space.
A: 21.9,mm
